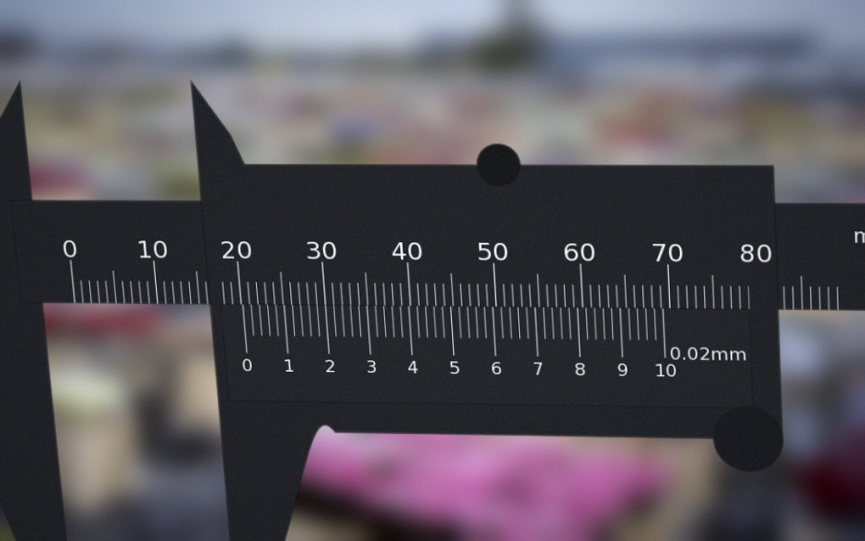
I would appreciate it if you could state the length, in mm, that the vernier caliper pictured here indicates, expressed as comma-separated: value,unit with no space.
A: 20.2,mm
